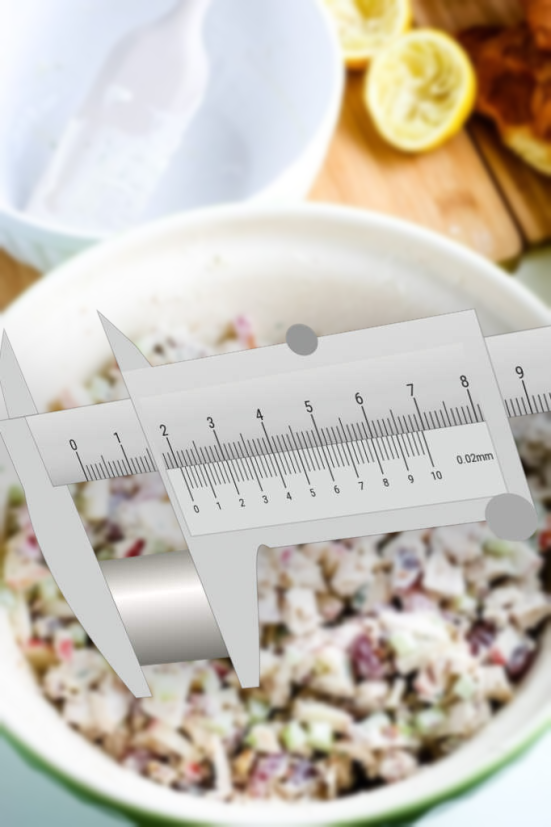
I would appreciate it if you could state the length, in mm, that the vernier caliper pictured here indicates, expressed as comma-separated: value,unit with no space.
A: 20.5,mm
